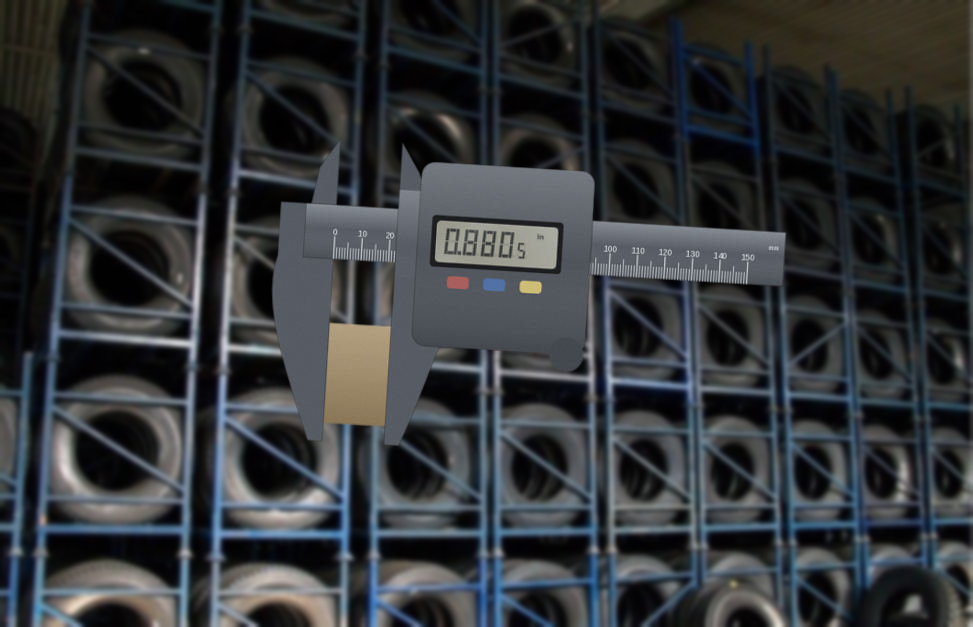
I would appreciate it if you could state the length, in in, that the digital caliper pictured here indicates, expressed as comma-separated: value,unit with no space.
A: 0.8805,in
